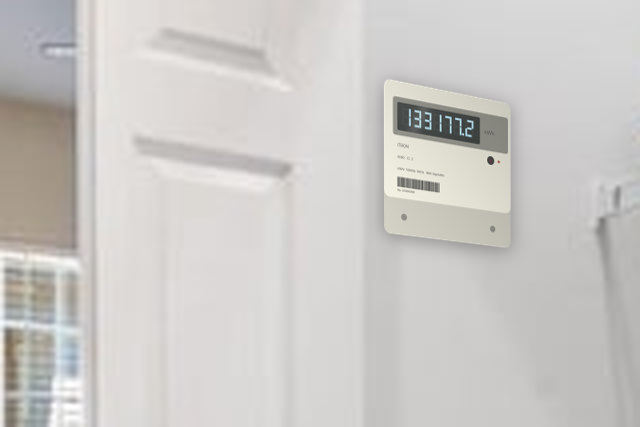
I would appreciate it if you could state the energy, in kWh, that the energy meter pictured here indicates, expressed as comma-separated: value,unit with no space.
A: 133177.2,kWh
